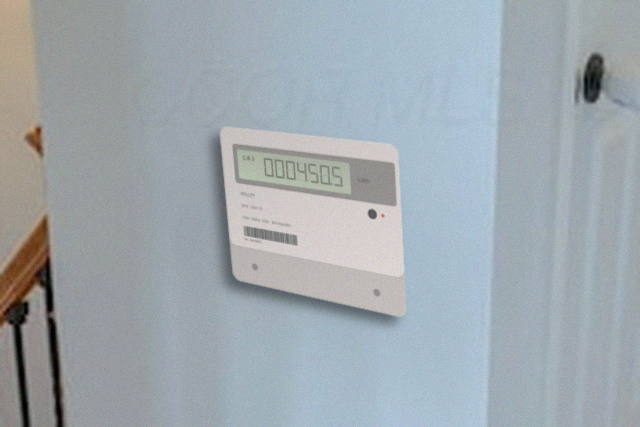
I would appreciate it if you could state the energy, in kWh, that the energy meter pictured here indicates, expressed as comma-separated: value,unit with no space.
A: 450.5,kWh
